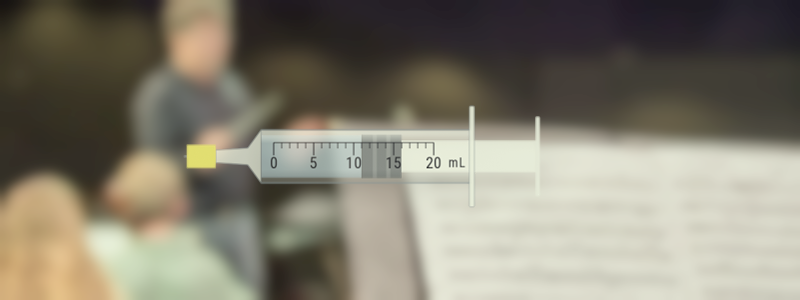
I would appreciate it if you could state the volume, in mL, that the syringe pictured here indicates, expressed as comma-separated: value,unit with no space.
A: 11,mL
